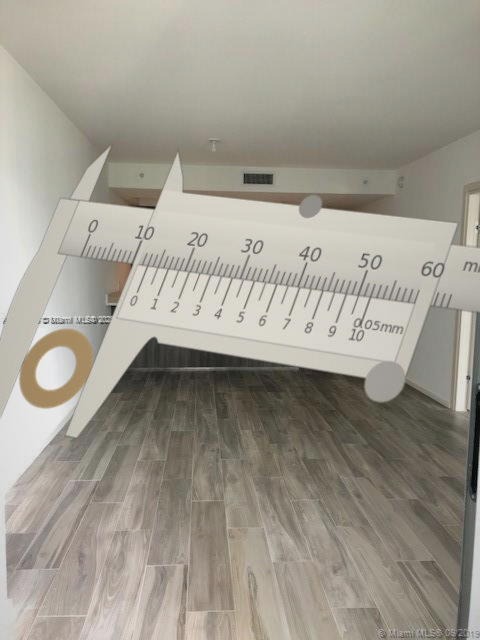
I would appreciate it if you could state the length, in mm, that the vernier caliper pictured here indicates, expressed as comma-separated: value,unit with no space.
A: 13.0,mm
